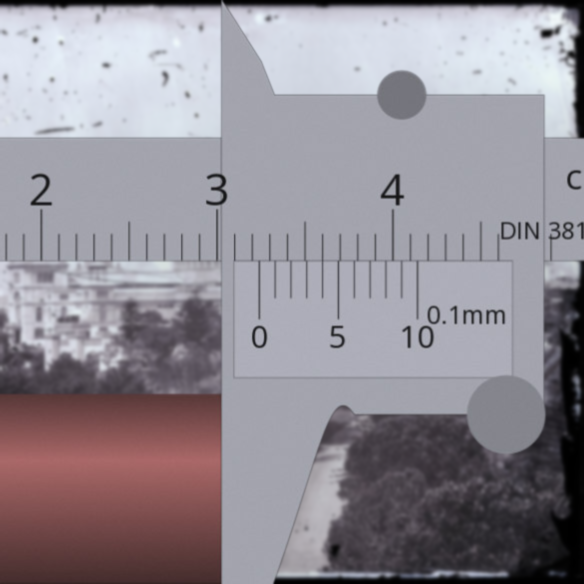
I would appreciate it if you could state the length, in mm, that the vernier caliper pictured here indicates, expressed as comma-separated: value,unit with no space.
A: 32.4,mm
